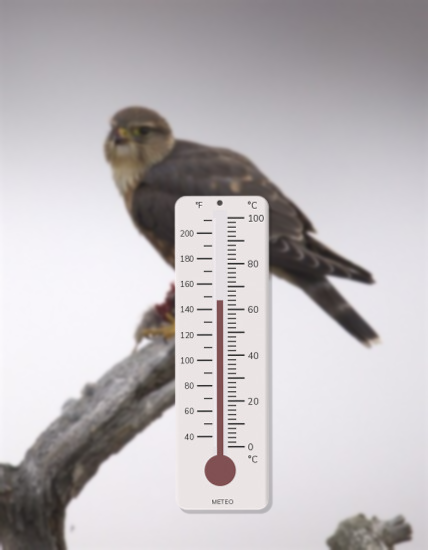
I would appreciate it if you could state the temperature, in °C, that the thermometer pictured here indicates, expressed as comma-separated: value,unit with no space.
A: 64,°C
